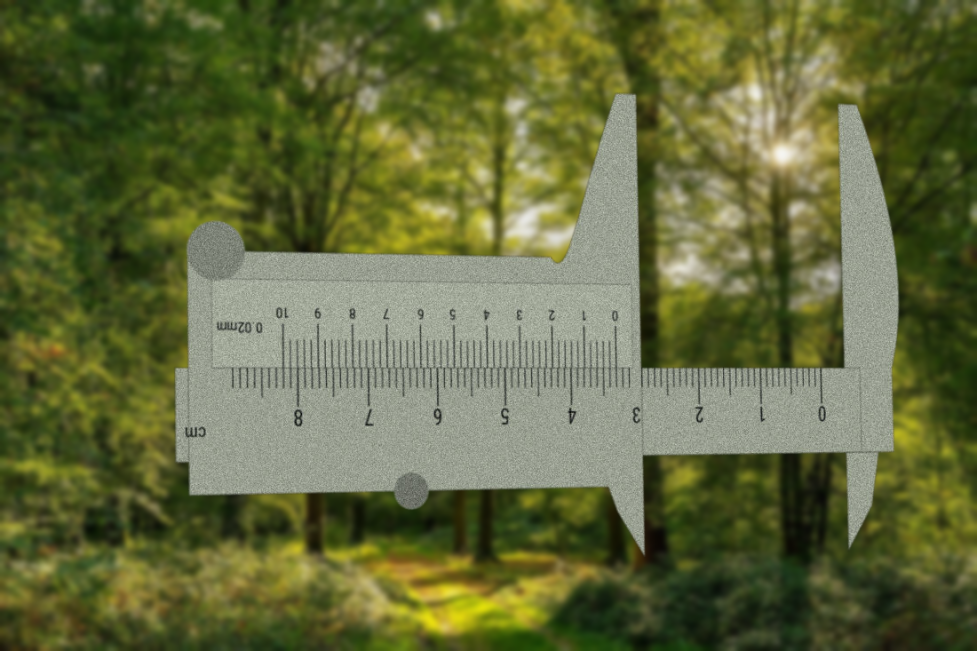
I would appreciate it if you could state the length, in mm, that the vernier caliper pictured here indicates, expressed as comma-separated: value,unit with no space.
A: 33.0,mm
